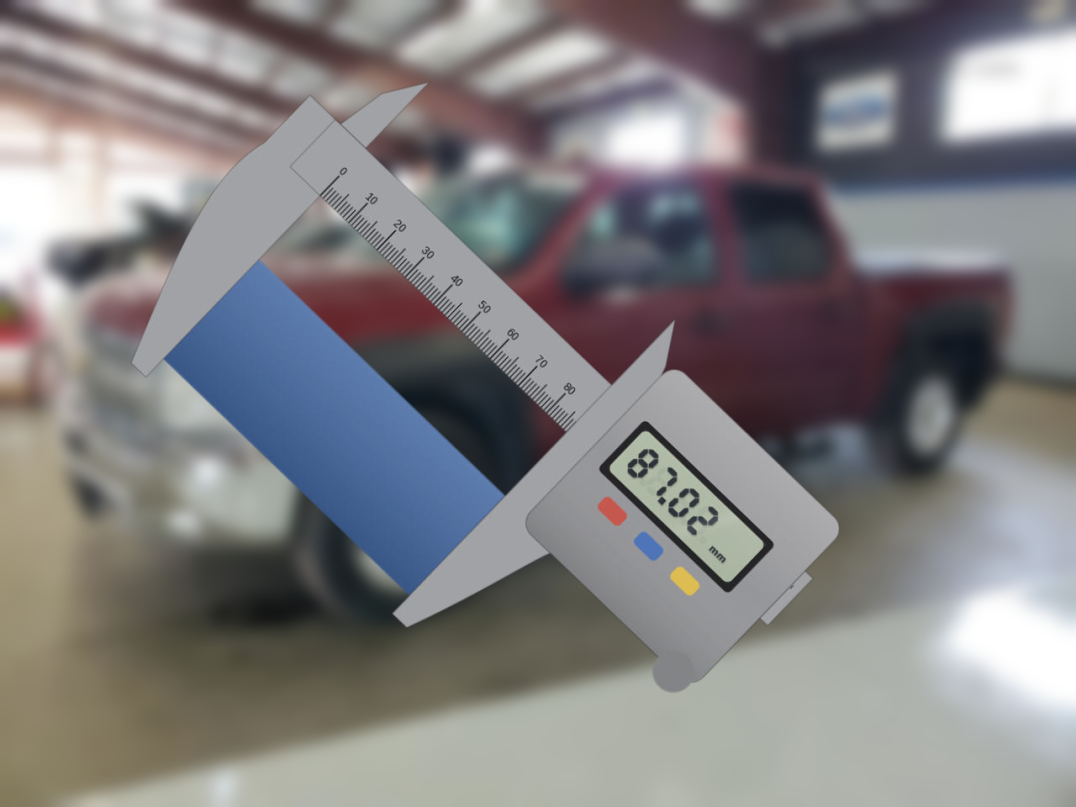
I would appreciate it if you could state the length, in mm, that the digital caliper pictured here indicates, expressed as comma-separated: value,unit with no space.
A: 87.02,mm
